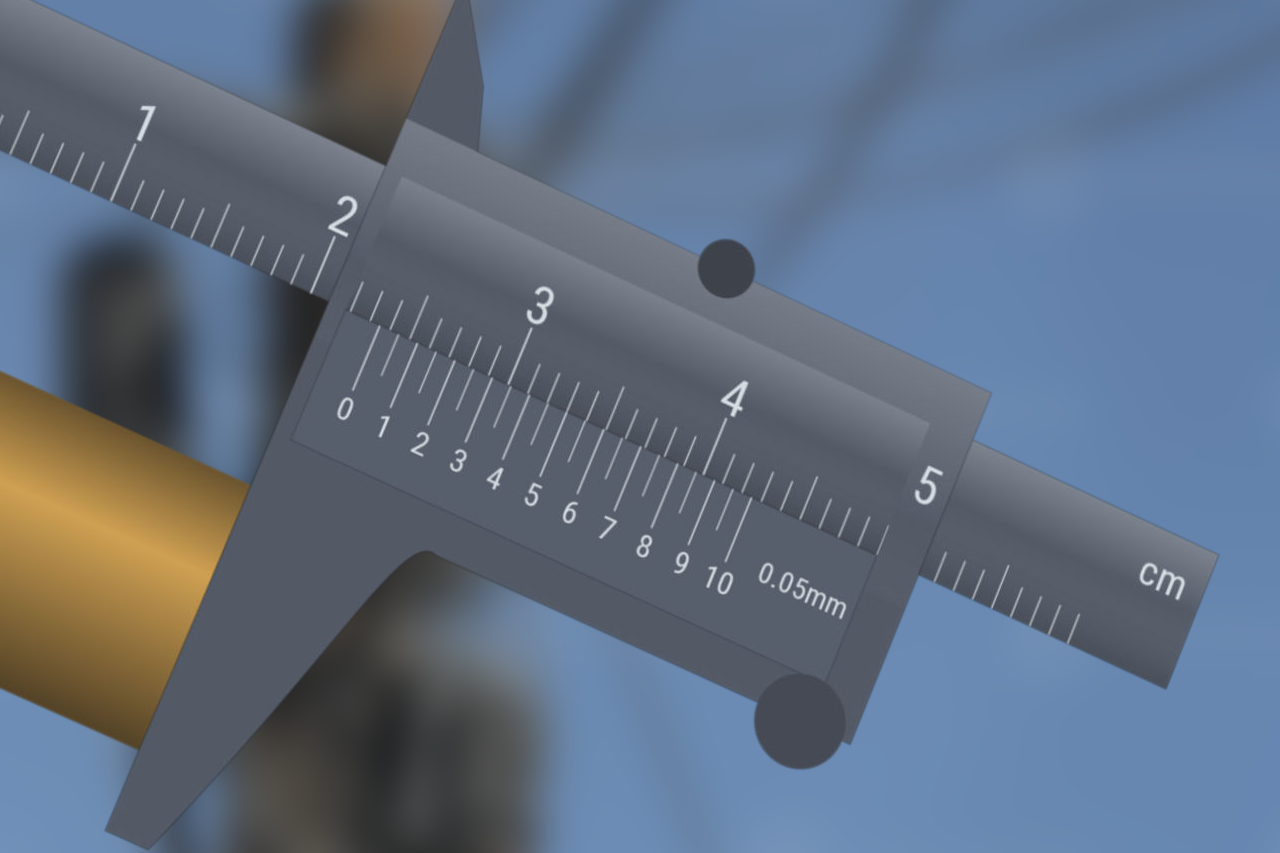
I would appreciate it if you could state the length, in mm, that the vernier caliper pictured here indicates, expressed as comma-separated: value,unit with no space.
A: 23.5,mm
